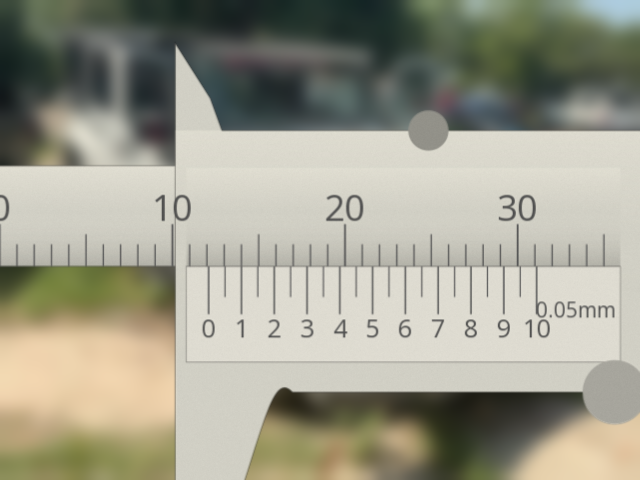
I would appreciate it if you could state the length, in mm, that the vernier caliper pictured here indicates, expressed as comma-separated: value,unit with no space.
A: 12.1,mm
